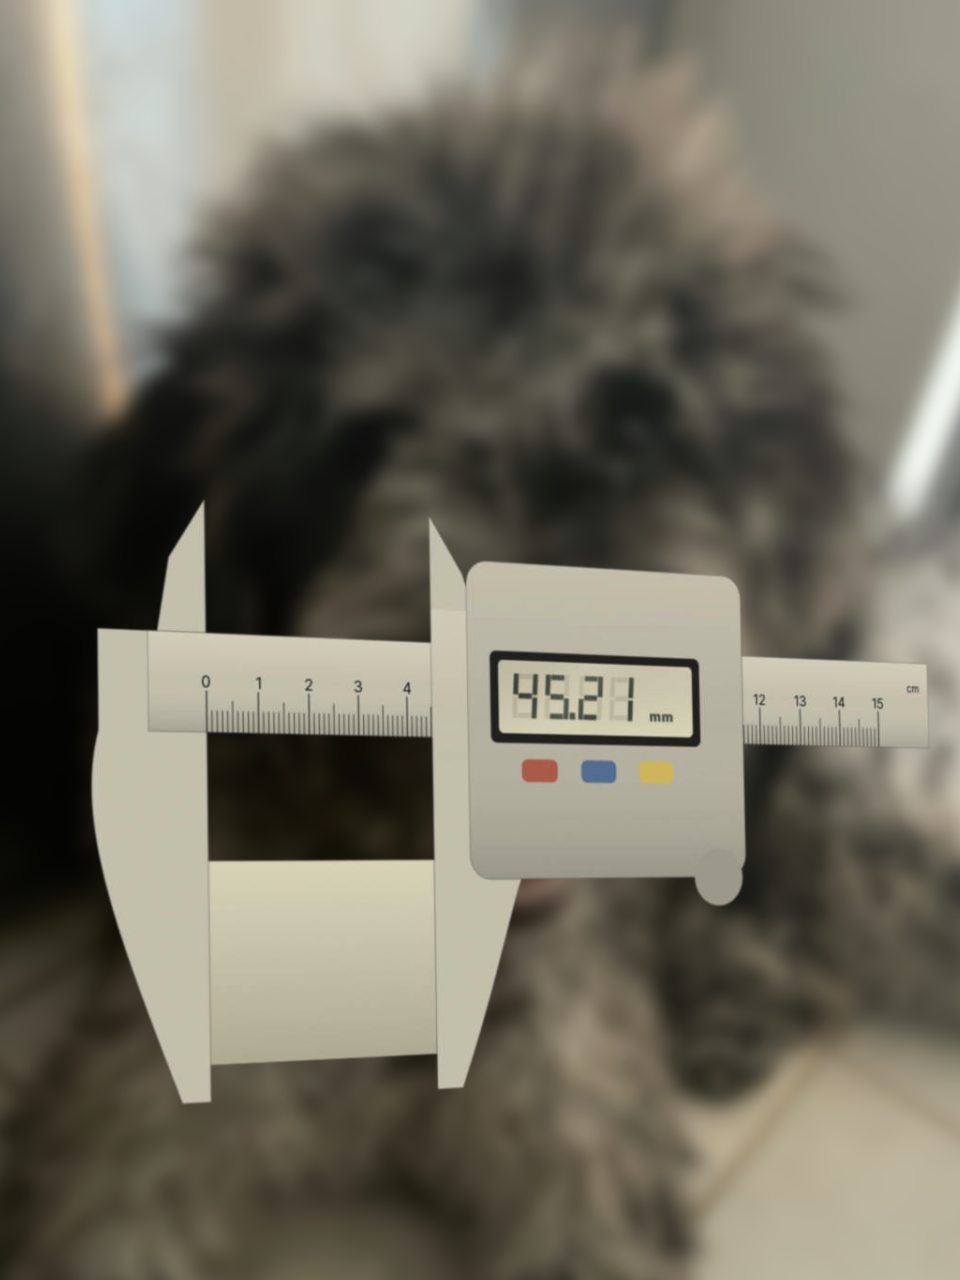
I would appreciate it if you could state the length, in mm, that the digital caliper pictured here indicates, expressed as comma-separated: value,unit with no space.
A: 45.21,mm
